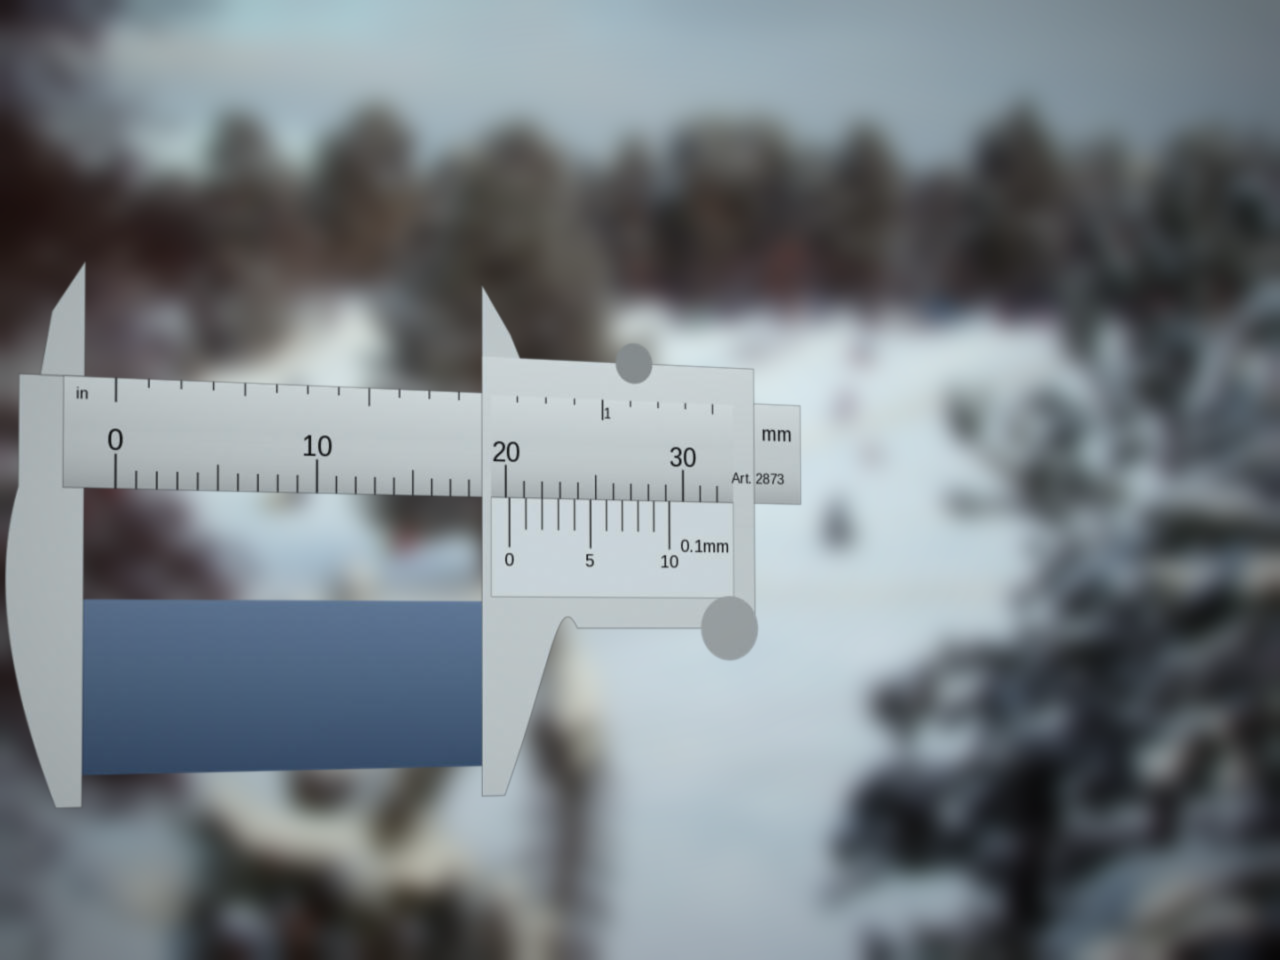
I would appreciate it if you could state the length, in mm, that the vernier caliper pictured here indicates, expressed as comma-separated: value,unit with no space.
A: 20.2,mm
